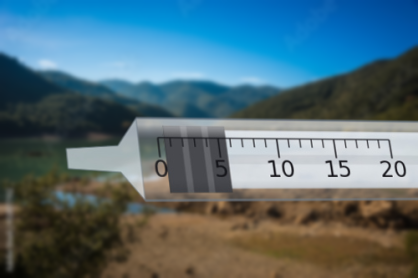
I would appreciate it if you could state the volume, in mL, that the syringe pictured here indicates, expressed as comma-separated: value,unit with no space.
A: 0.5,mL
